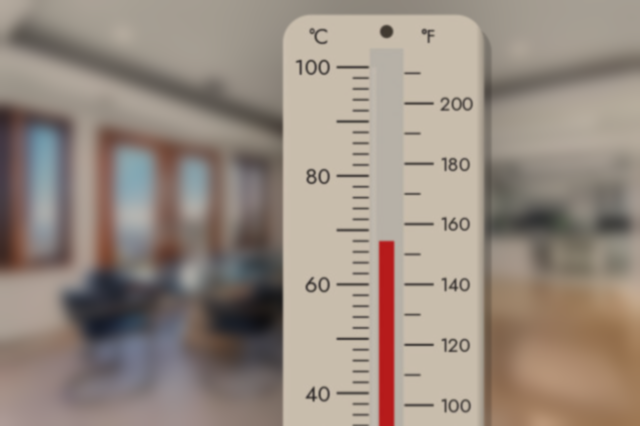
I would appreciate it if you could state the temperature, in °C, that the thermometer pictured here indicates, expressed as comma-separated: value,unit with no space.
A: 68,°C
